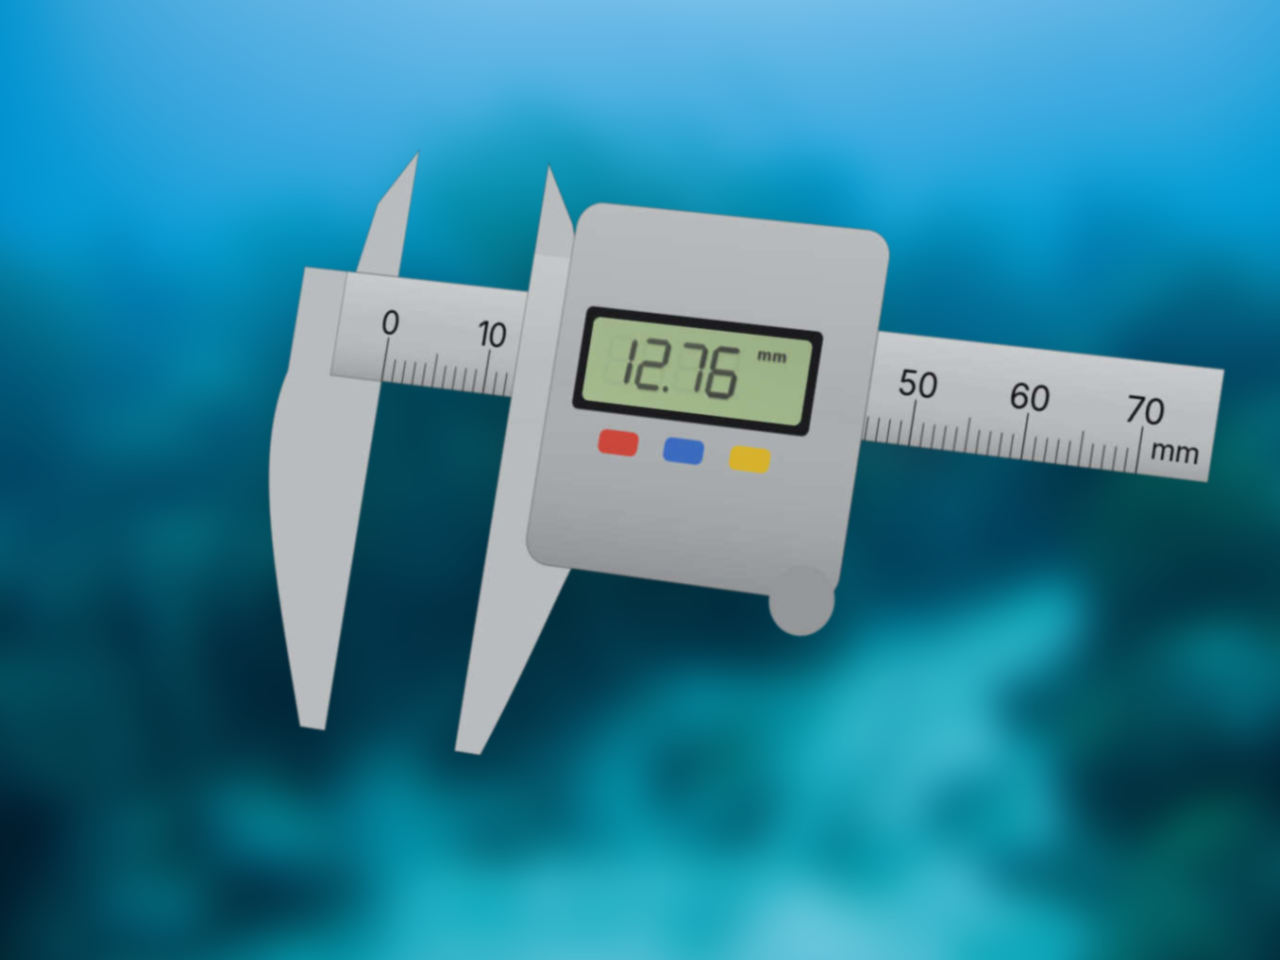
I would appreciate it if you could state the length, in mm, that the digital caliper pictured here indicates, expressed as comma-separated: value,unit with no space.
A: 12.76,mm
